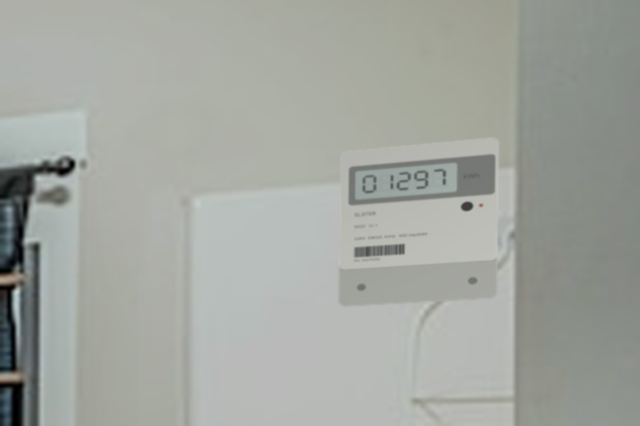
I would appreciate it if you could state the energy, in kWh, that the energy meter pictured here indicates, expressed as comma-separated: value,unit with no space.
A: 1297,kWh
